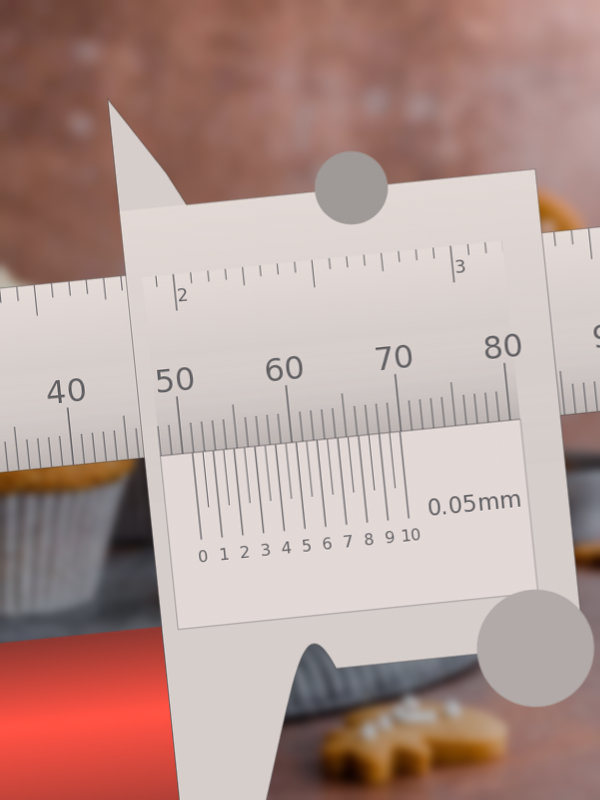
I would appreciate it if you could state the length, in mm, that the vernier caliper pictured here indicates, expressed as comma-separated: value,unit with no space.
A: 50.9,mm
